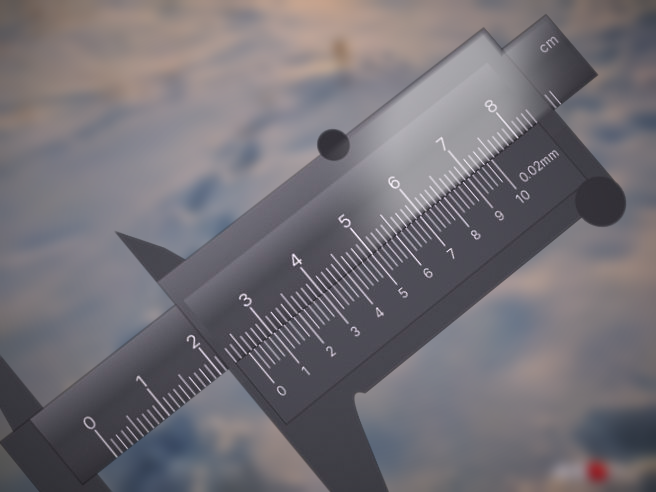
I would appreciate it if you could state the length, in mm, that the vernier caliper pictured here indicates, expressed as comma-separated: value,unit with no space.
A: 25.4,mm
